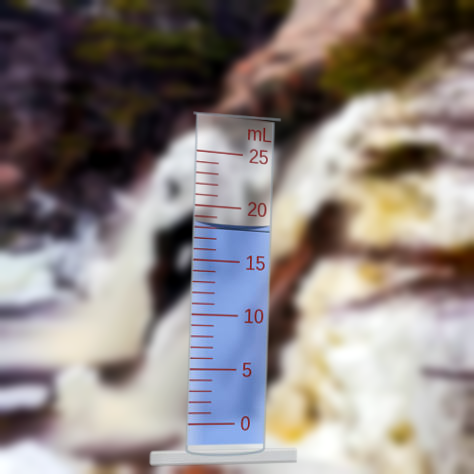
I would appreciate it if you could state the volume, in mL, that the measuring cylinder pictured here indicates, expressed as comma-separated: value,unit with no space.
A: 18,mL
